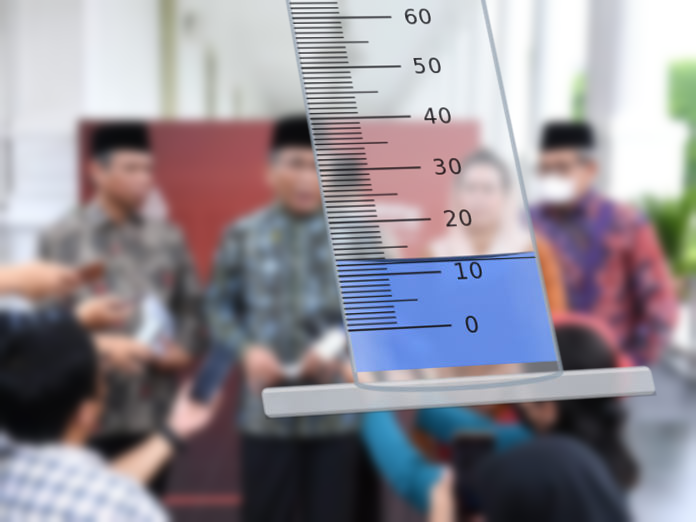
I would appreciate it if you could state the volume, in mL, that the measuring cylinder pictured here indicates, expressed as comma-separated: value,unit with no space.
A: 12,mL
